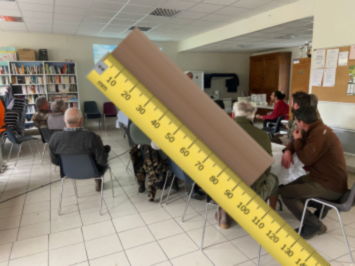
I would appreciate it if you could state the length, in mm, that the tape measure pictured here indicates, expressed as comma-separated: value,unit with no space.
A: 95,mm
